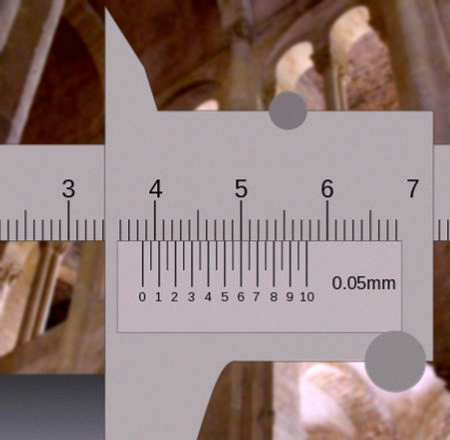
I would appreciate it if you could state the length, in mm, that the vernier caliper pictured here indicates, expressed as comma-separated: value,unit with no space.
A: 38.6,mm
